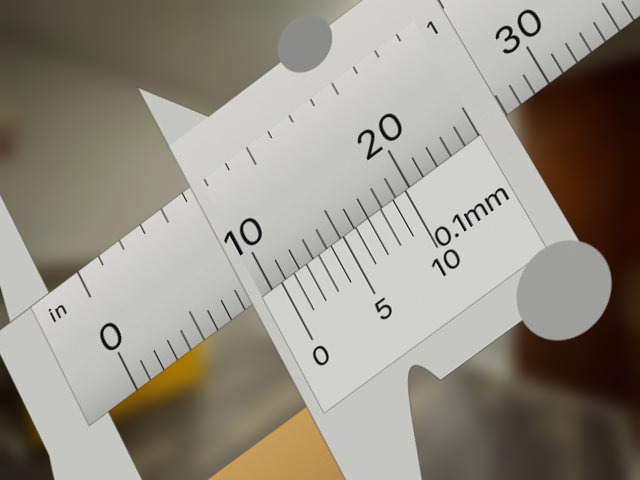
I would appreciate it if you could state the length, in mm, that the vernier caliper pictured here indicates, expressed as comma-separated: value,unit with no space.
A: 10.7,mm
